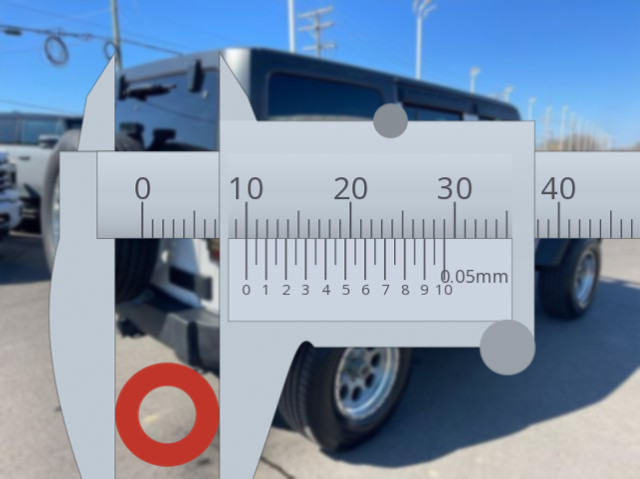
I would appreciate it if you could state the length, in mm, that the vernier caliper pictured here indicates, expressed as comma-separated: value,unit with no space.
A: 10.0,mm
